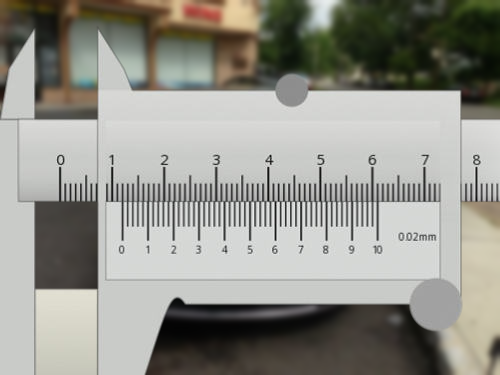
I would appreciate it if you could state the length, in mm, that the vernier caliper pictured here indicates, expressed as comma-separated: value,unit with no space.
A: 12.0,mm
